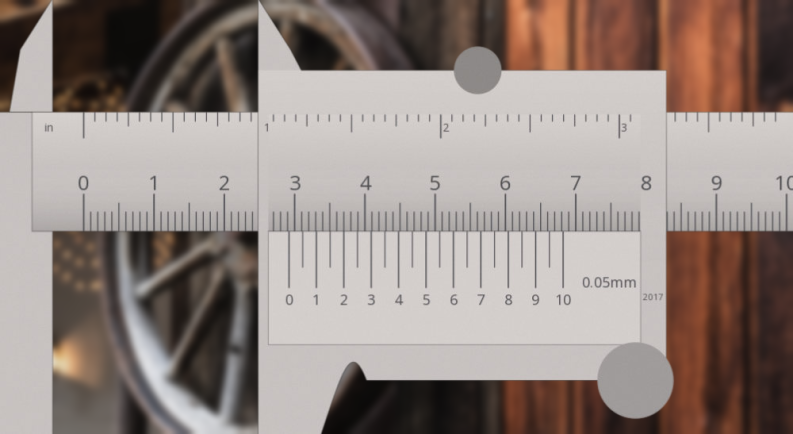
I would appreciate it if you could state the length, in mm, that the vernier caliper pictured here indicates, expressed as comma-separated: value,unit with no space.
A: 29.2,mm
